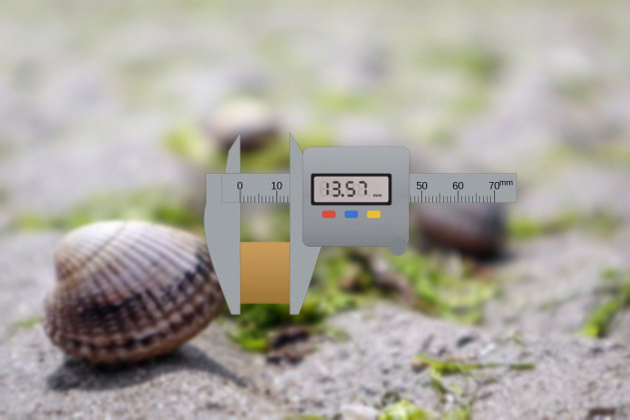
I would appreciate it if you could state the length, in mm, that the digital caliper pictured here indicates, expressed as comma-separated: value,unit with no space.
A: 13.57,mm
